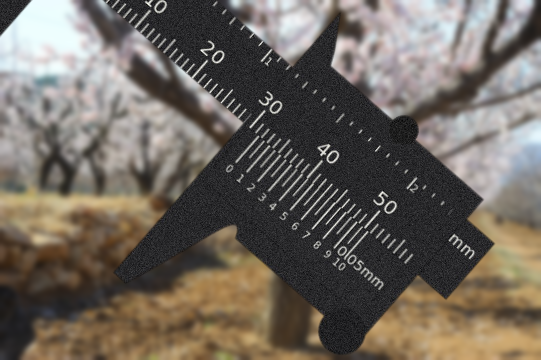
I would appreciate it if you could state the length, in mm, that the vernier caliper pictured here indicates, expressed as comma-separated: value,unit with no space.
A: 31.6,mm
